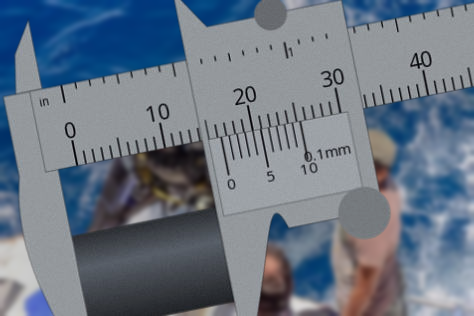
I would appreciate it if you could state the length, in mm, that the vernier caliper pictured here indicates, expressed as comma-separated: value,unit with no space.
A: 16.4,mm
